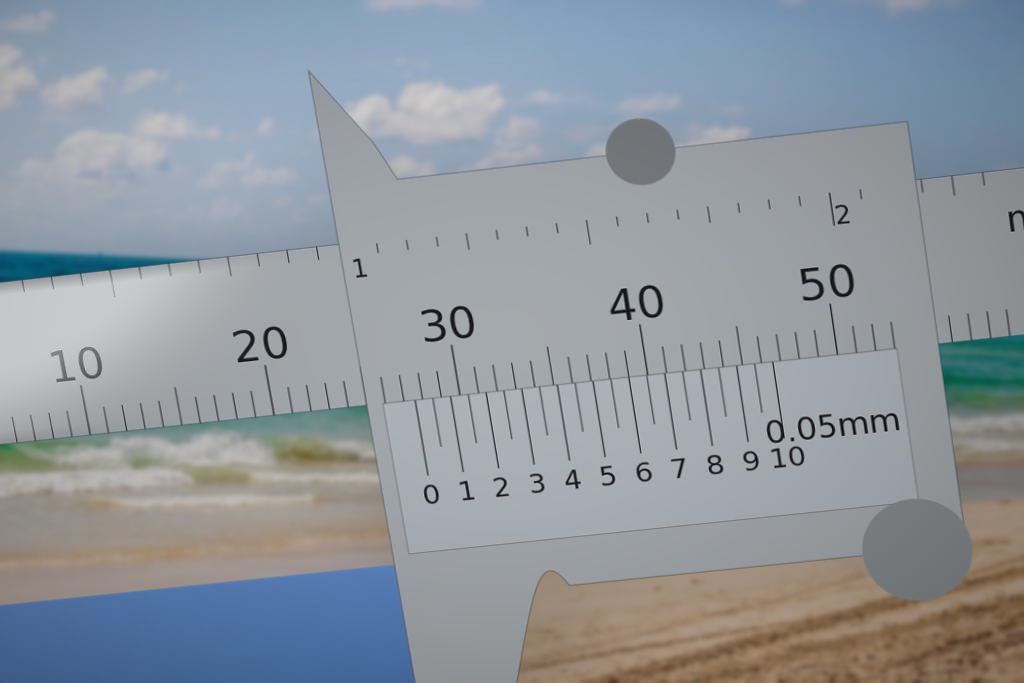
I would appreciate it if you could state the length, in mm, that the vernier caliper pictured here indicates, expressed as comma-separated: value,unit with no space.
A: 27.6,mm
